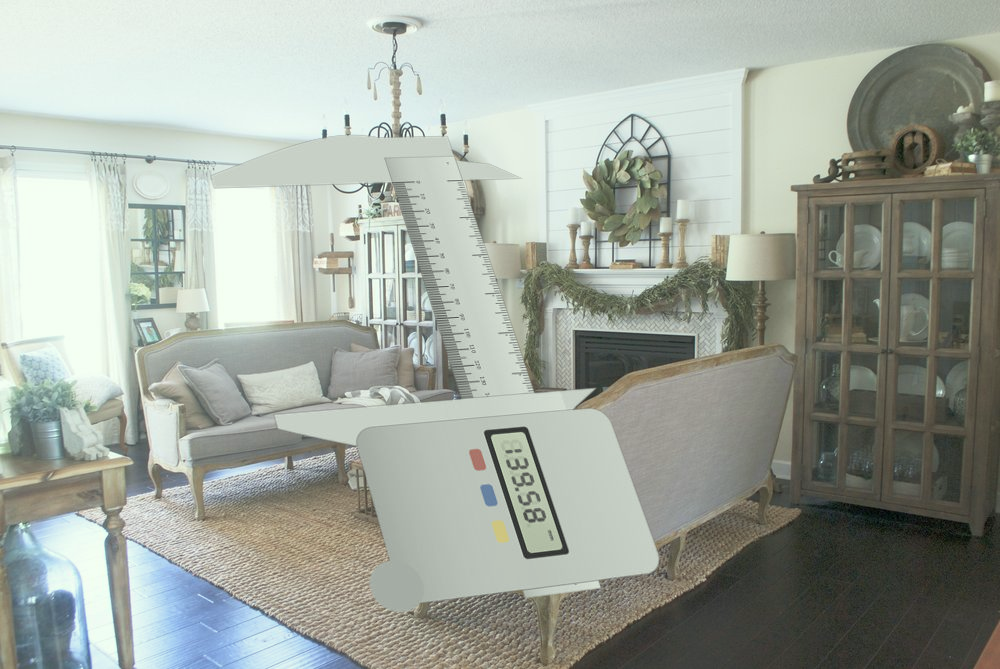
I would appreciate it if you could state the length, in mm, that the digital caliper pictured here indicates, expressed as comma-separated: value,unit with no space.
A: 139.58,mm
